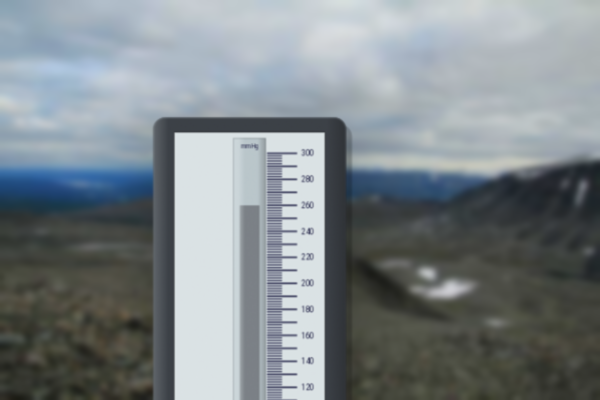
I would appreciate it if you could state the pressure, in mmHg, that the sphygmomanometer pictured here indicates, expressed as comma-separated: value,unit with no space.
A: 260,mmHg
